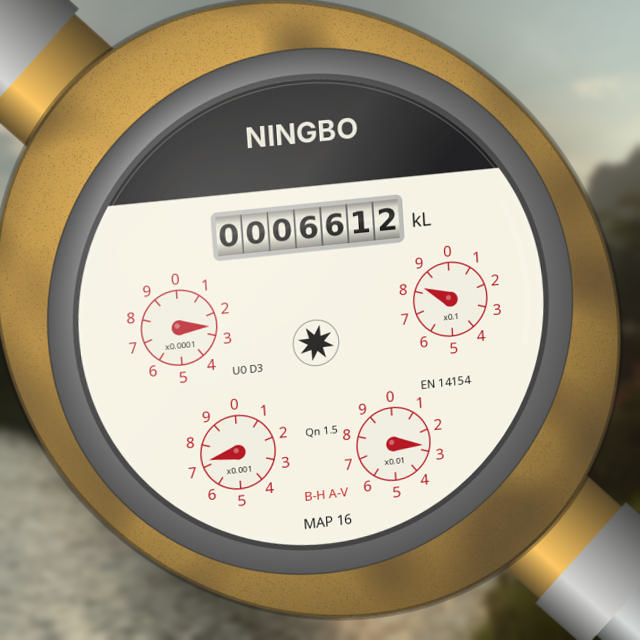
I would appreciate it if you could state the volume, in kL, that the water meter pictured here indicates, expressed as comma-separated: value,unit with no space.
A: 6612.8272,kL
